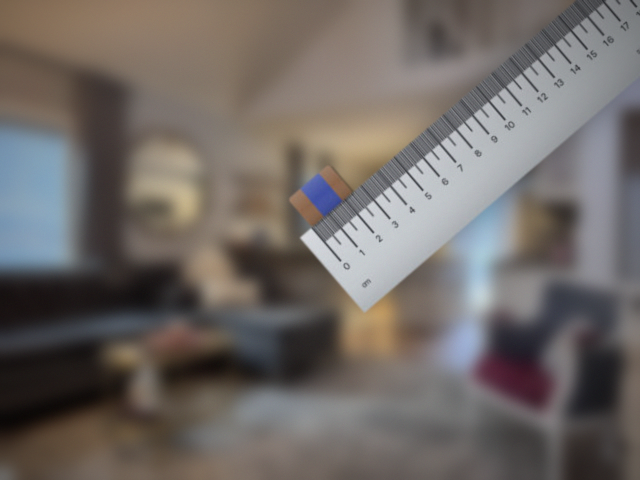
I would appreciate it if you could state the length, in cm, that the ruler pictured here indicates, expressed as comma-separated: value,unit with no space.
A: 2.5,cm
